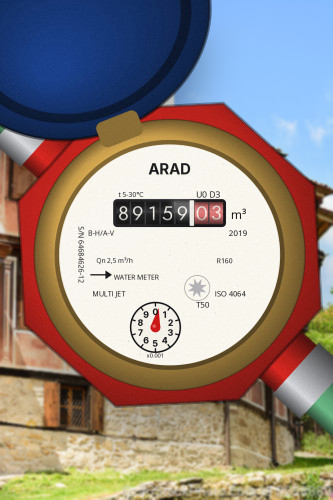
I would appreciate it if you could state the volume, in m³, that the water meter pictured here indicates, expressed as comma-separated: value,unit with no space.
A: 89159.030,m³
